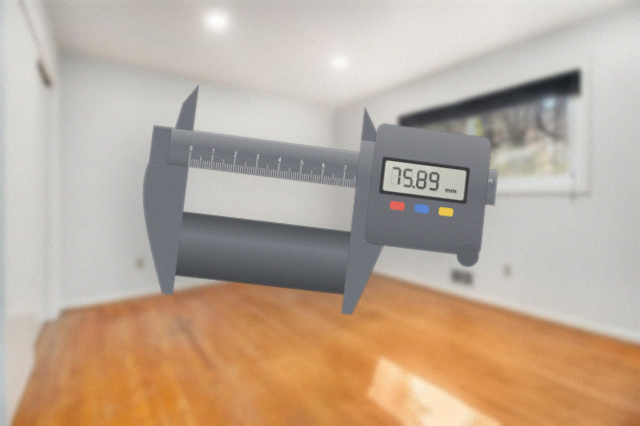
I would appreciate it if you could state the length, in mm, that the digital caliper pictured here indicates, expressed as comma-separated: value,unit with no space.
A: 75.89,mm
